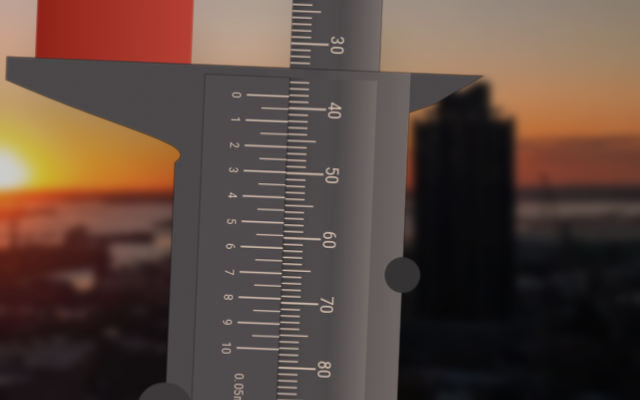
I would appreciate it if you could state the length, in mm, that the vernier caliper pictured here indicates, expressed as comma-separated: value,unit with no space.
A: 38.2,mm
